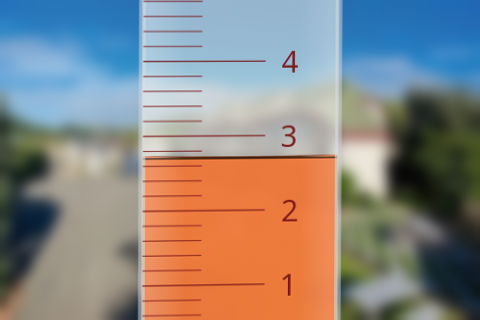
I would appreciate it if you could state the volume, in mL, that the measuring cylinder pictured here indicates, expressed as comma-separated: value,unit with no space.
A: 2.7,mL
